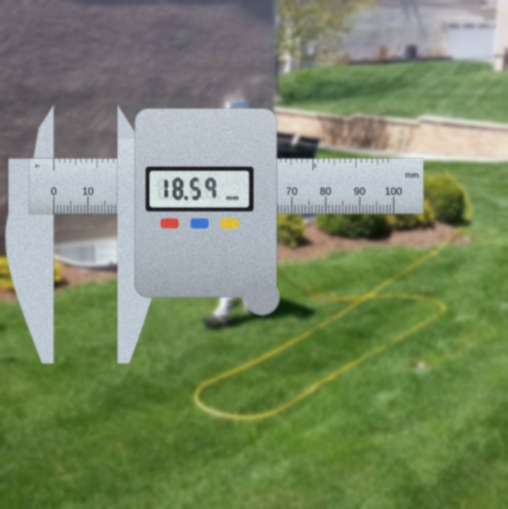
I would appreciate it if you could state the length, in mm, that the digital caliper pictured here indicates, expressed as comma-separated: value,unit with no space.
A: 18.59,mm
